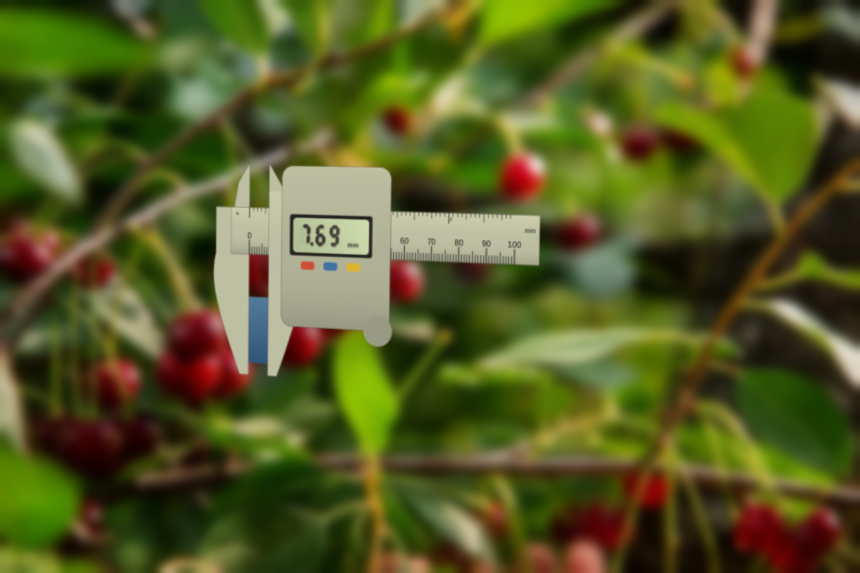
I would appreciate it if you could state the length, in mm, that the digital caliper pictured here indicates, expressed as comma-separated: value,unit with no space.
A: 7.69,mm
